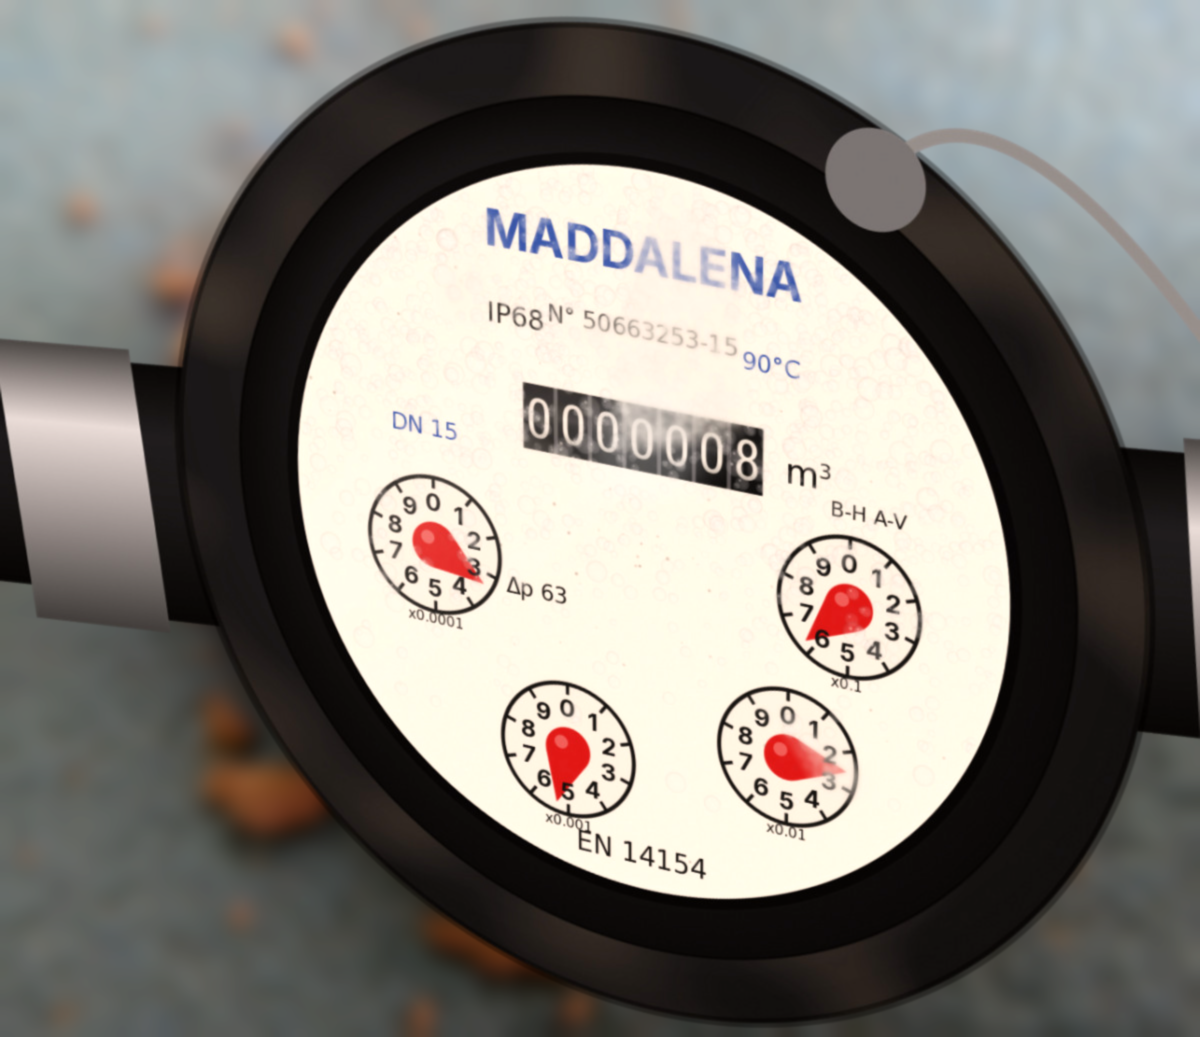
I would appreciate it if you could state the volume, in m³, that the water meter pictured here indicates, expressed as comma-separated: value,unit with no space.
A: 8.6253,m³
